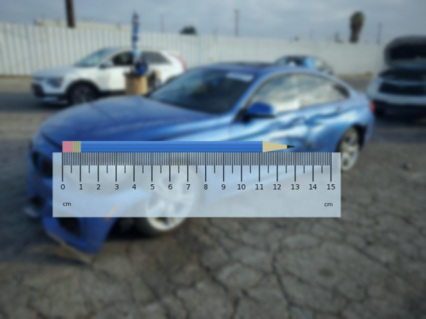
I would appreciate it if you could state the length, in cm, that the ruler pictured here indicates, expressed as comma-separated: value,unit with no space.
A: 13,cm
